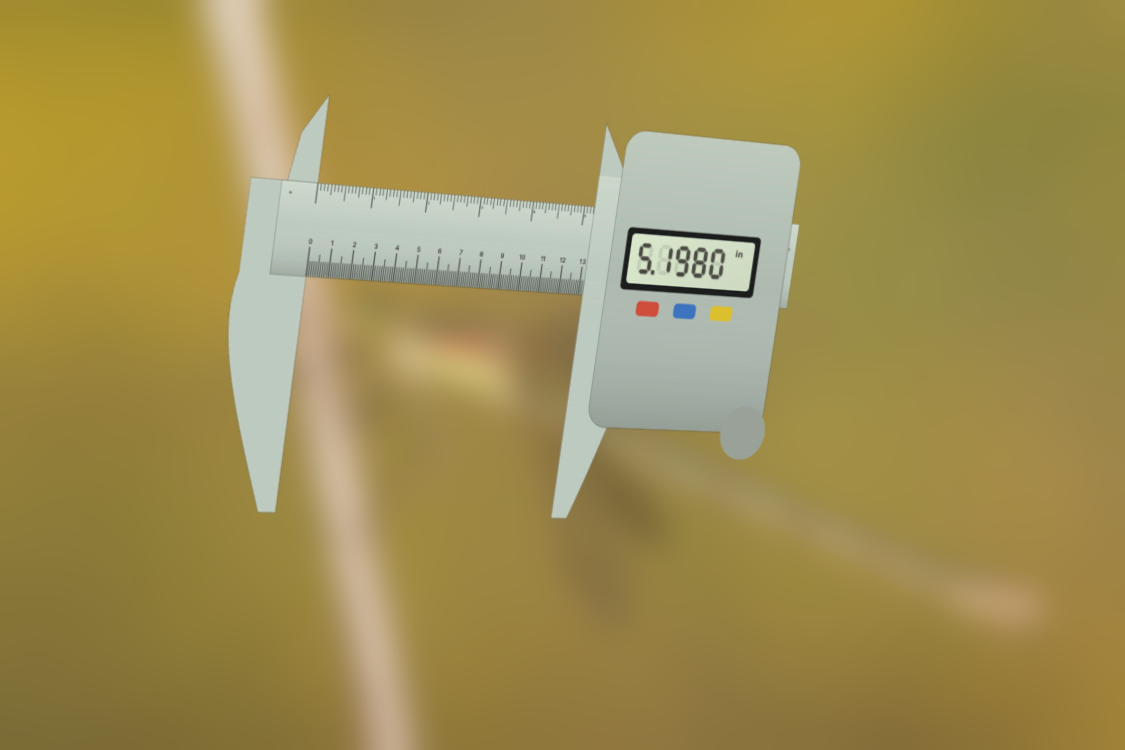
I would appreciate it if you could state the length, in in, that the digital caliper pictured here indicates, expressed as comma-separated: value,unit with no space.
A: 5.1980,in
